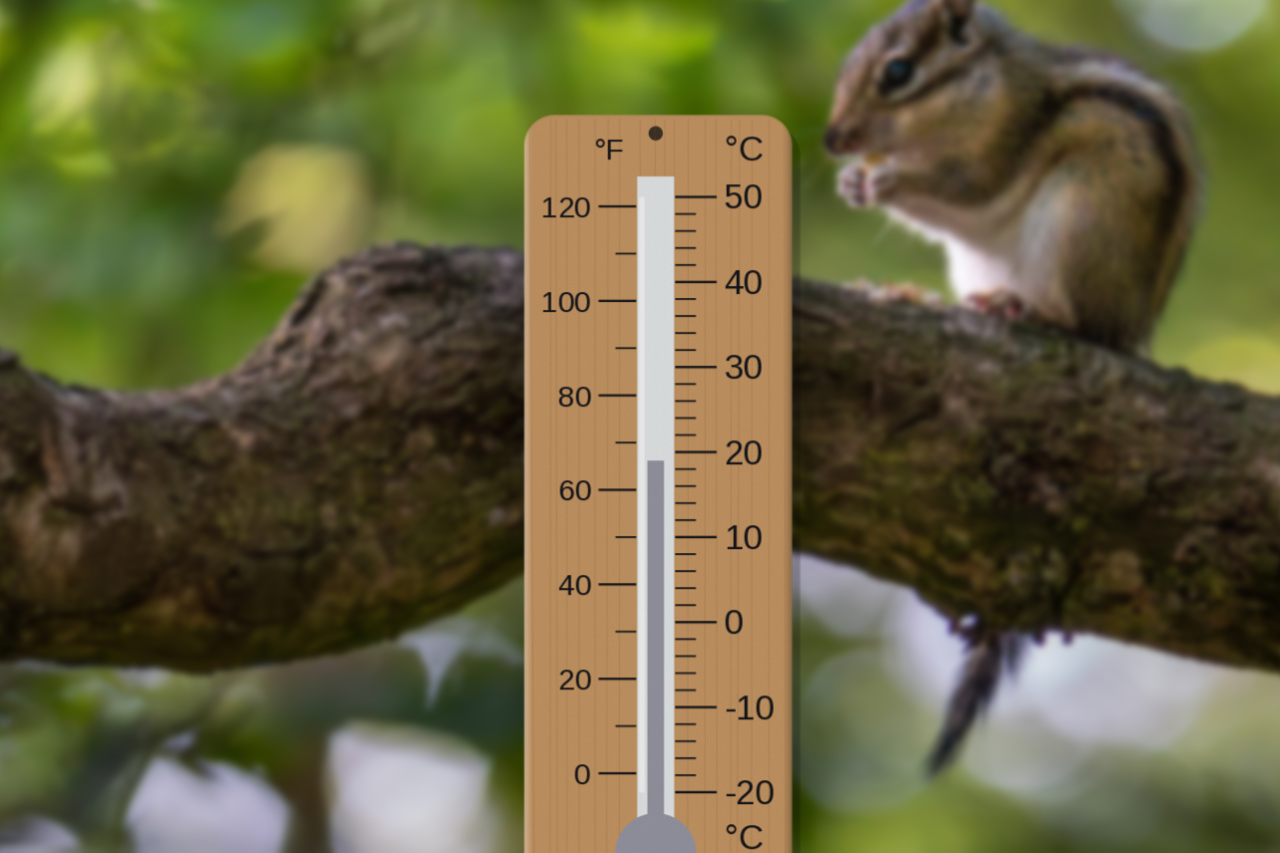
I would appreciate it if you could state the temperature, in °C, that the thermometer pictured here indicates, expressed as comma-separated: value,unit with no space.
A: 19,°C
